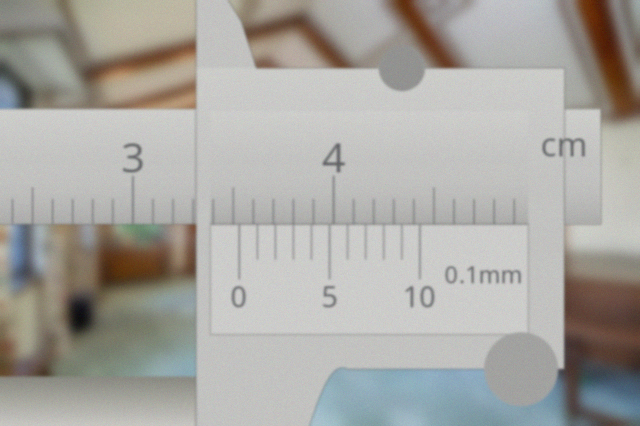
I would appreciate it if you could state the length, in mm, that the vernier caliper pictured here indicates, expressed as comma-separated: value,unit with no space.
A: 35.3,mm
